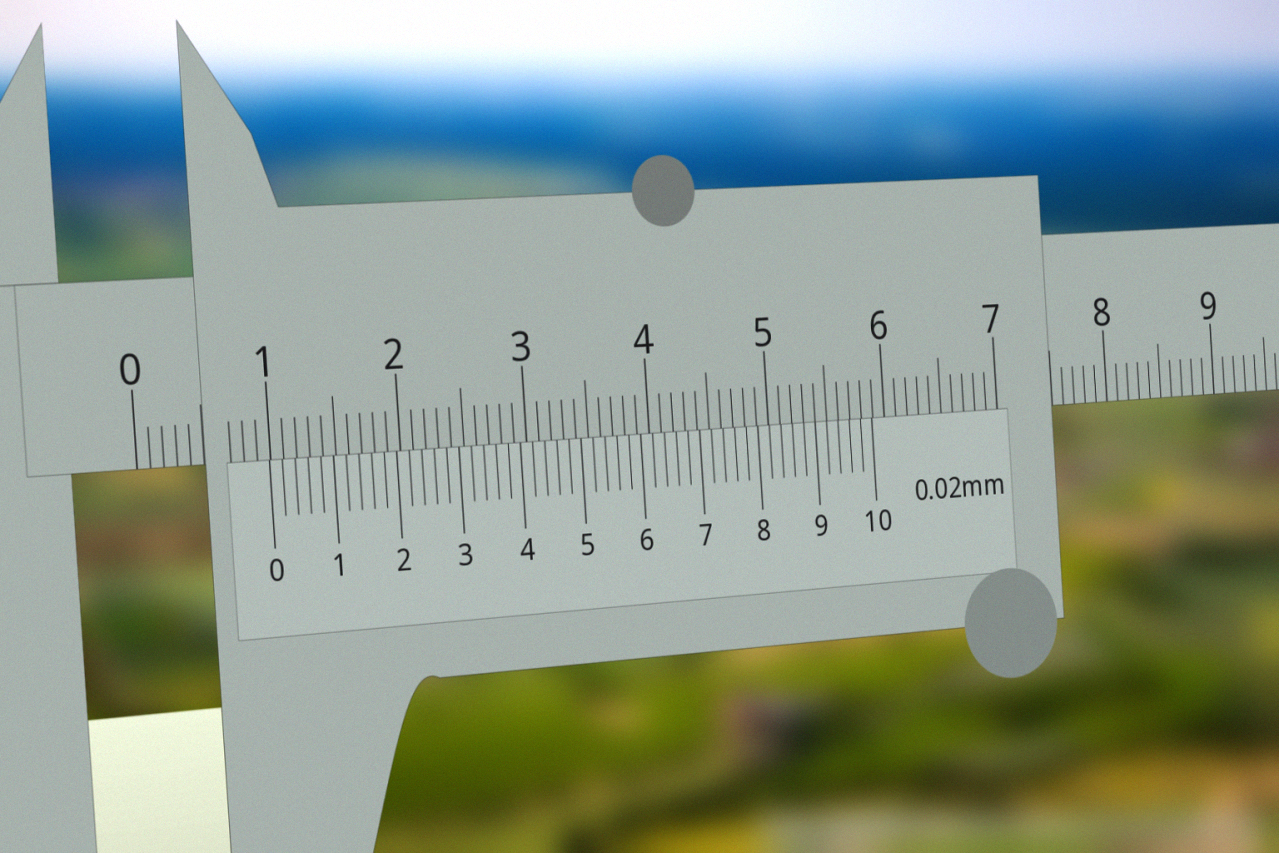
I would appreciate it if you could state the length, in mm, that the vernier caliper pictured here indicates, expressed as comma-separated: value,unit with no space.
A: 9.9,mm
